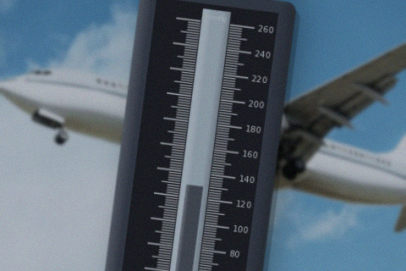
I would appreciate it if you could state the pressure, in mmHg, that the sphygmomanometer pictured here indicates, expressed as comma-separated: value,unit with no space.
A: 130,mmHg
